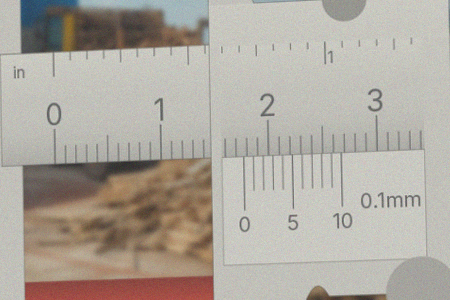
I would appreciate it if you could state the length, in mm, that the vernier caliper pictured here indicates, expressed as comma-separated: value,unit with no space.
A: 17.7,mm
